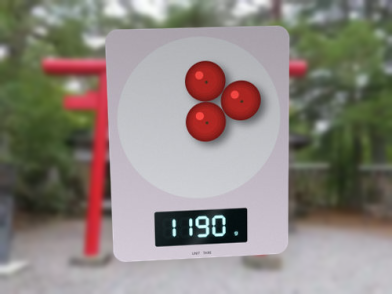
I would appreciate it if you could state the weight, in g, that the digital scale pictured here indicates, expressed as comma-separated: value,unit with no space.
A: 1190,g
